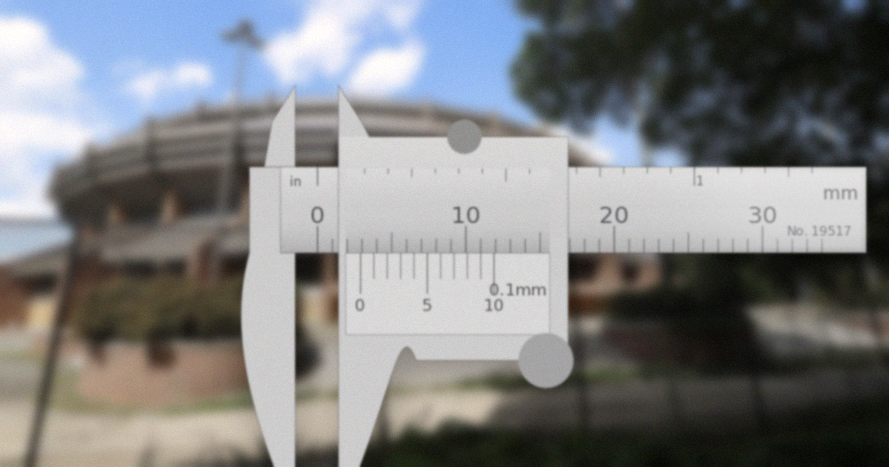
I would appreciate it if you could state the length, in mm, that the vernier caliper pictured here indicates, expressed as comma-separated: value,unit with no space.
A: 2.9,mm
